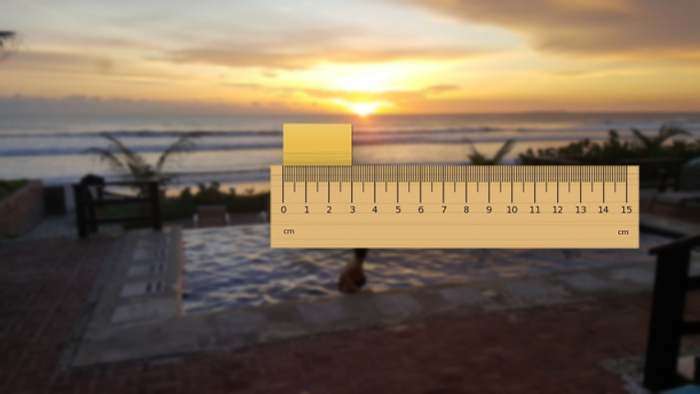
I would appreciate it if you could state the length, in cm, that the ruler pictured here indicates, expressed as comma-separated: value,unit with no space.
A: 3,cm
